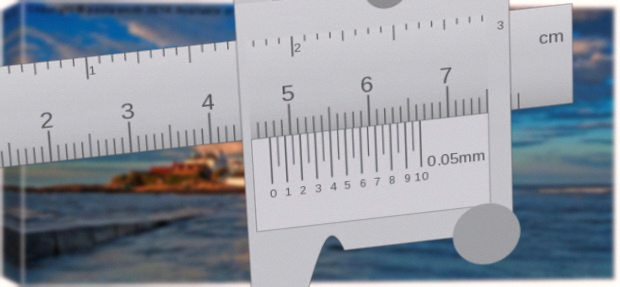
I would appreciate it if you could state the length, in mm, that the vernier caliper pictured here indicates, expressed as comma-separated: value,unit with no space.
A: 47.4,mm
